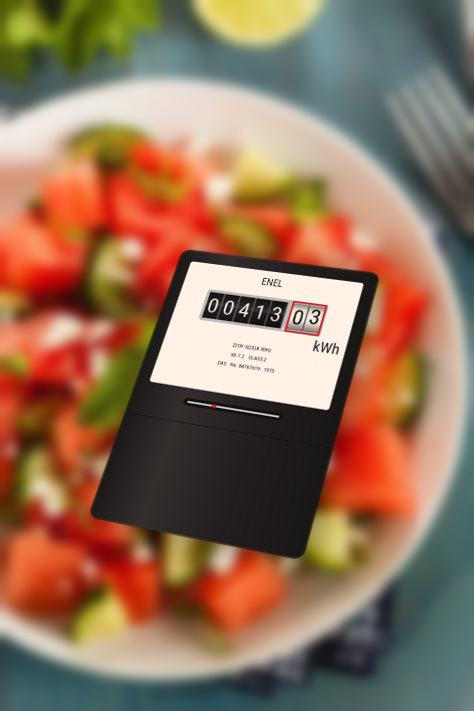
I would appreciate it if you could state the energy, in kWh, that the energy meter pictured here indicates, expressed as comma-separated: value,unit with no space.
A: 413.03,kWh
